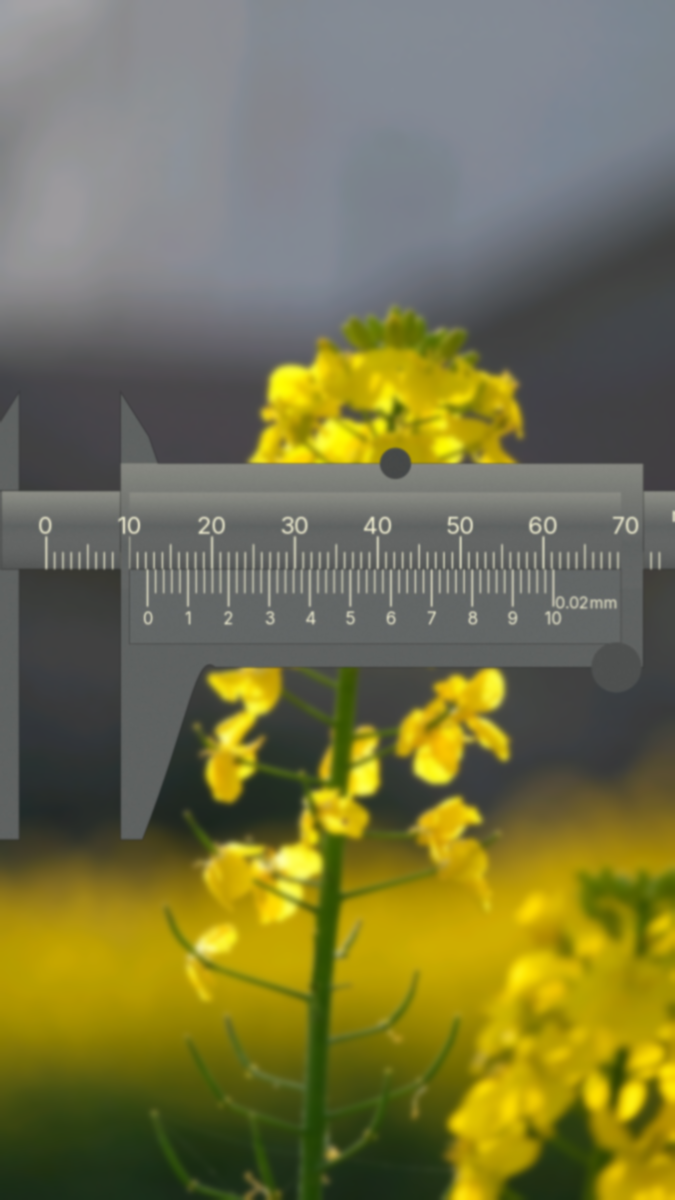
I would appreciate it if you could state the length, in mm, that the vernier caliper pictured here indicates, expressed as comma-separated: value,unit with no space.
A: 12.2,mm
